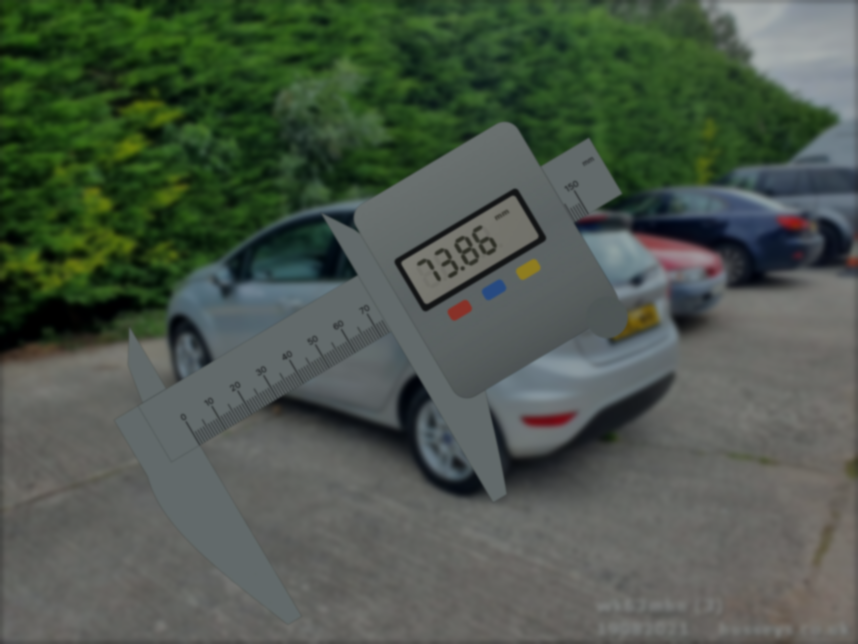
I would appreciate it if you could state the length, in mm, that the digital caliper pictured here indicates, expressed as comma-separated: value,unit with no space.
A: 73.86,mm
